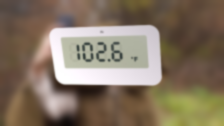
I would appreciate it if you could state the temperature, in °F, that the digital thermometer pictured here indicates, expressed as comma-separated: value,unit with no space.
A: 102.6,°F
